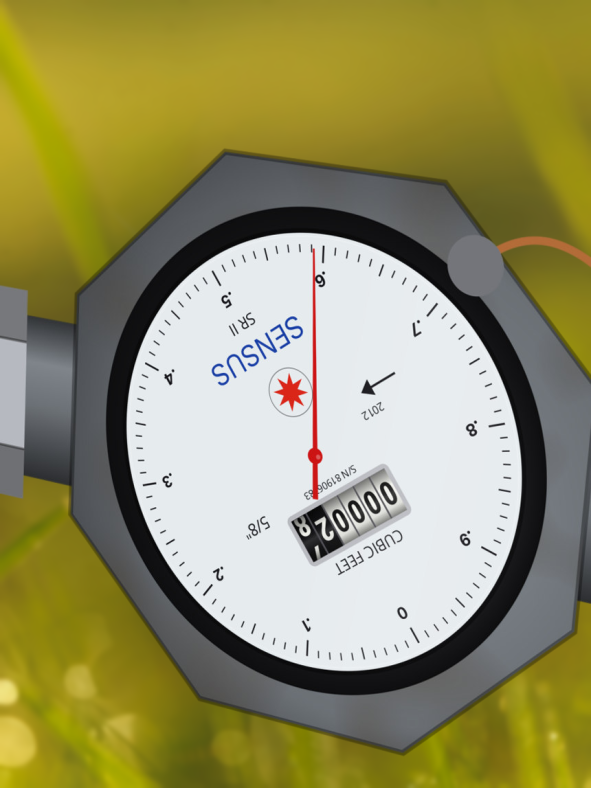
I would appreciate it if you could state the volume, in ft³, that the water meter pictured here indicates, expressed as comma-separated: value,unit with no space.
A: 27.59,ft³
